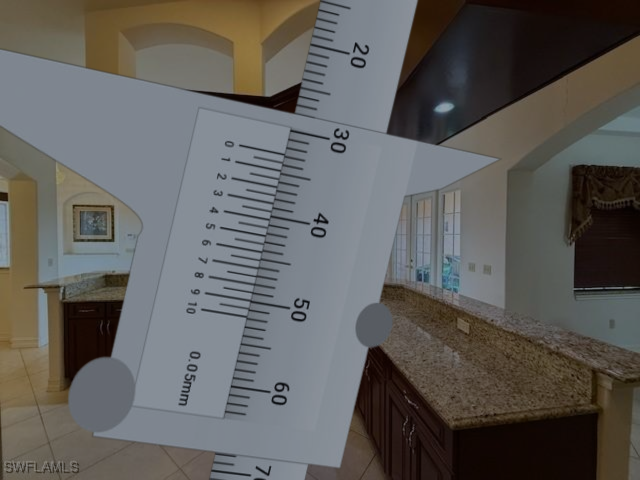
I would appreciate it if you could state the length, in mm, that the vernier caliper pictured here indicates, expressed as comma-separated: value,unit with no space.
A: 32.8,mm
